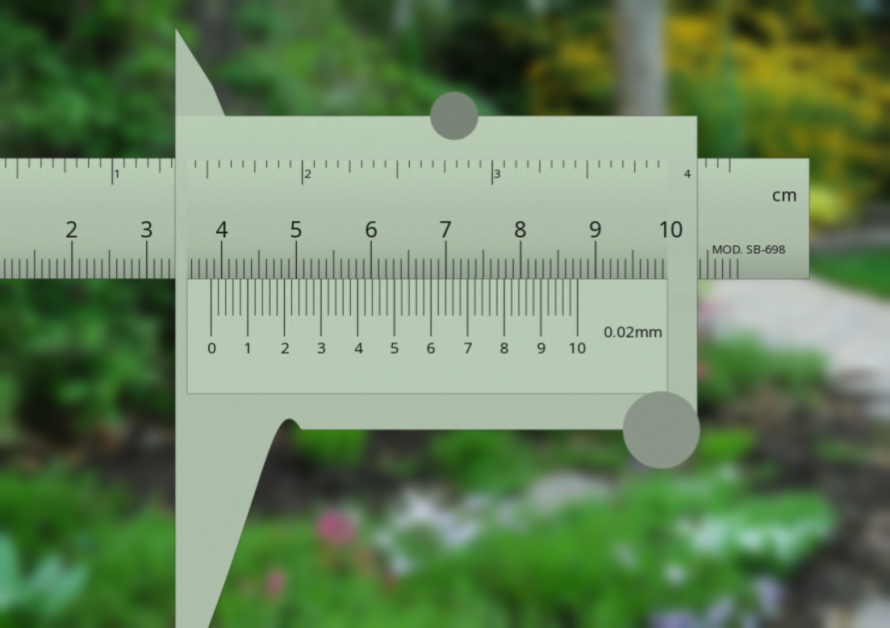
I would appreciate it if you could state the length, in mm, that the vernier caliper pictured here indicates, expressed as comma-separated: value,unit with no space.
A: 38.6,mm
